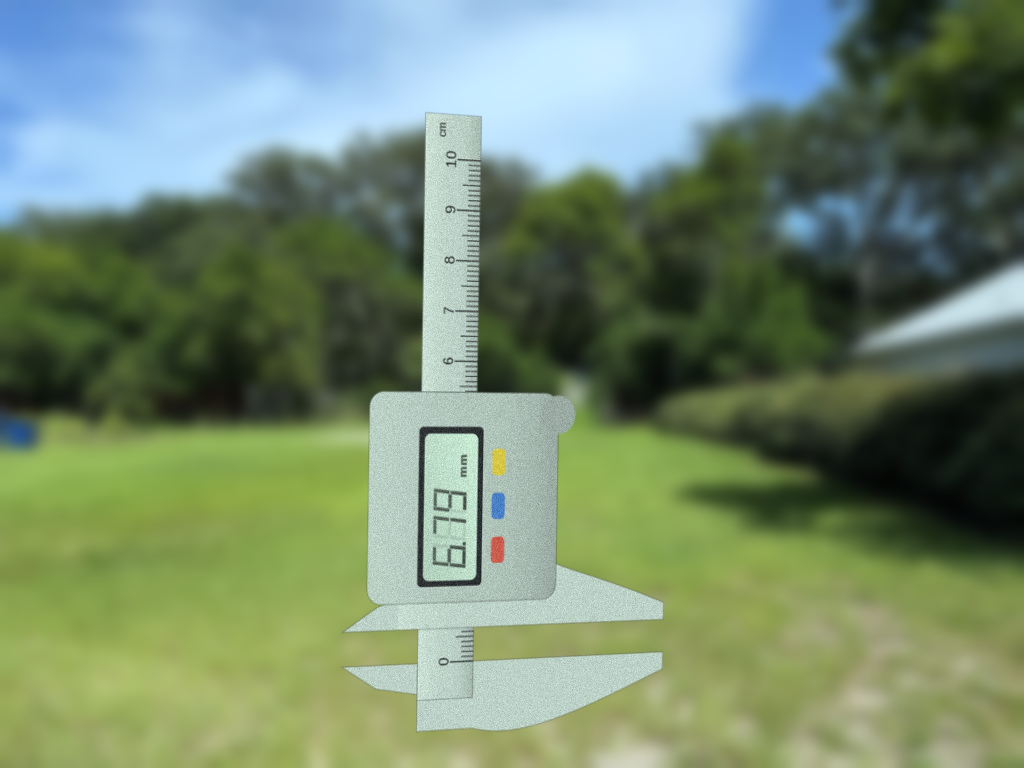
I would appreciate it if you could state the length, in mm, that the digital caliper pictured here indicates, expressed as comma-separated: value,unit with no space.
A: 6.79,mm
